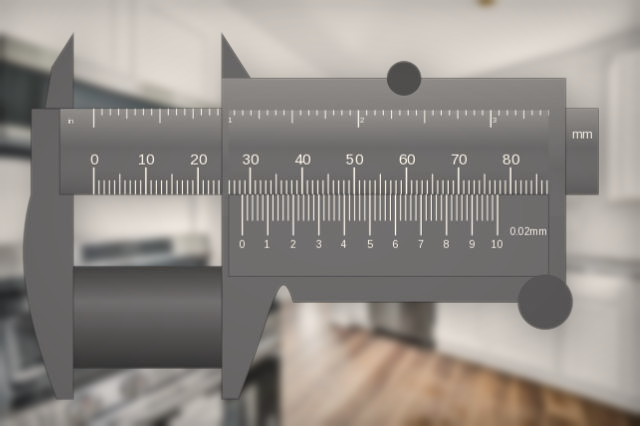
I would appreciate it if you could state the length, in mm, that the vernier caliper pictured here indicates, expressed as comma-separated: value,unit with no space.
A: 28.5,mm
